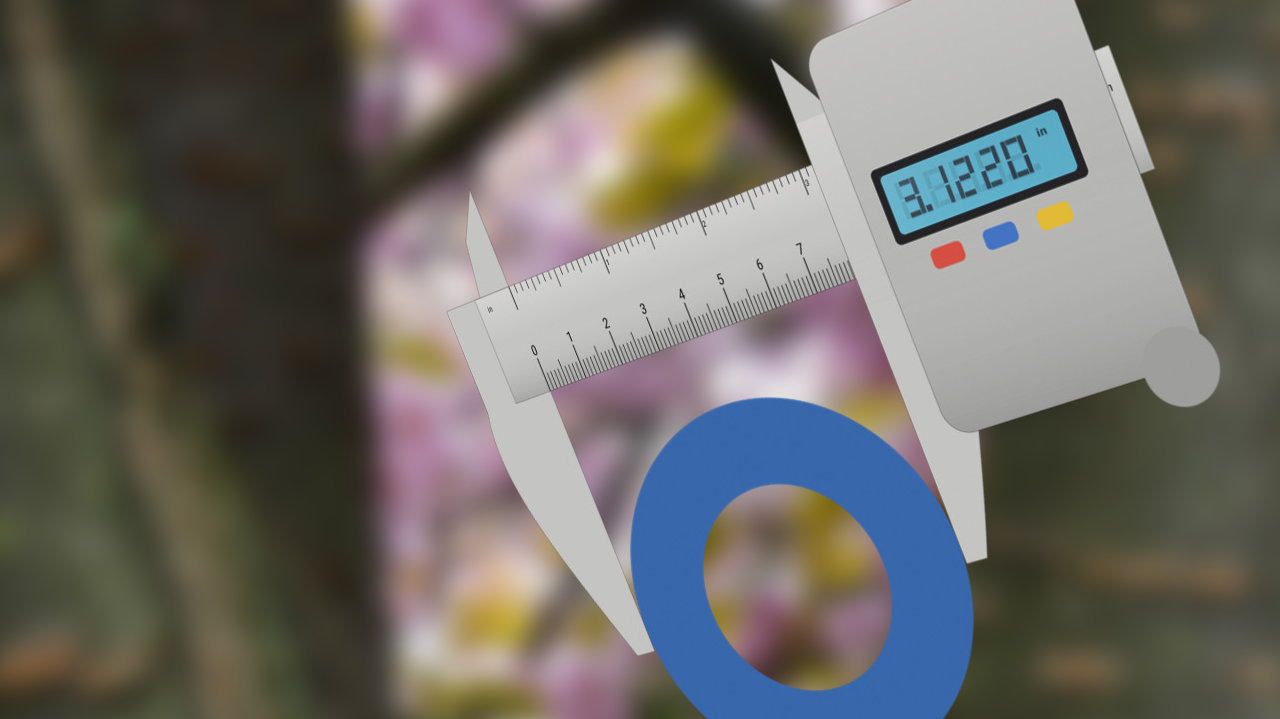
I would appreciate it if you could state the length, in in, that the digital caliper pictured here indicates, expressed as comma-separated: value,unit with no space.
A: 3.1220,in
